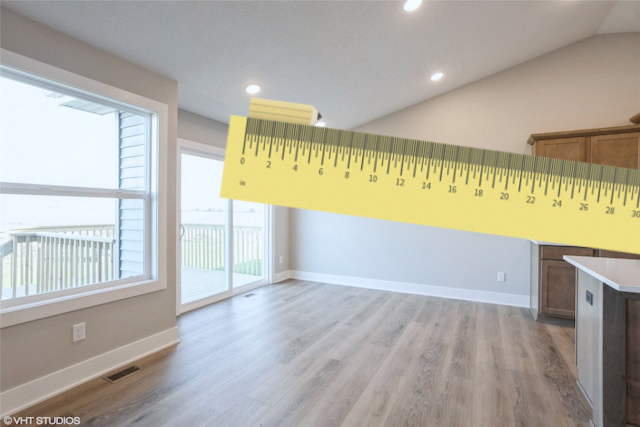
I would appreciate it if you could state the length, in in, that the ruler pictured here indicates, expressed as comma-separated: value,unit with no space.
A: 5.5,in
